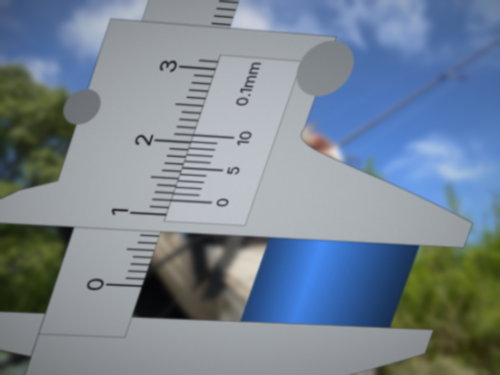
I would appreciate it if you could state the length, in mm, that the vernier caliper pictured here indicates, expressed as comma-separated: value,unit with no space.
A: 12.0,mm
